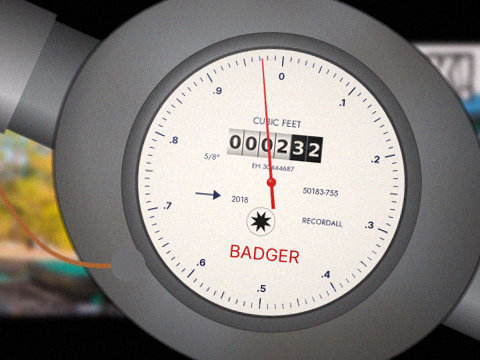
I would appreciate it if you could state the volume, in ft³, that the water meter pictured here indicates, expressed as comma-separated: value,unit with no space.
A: 231.97,ft³
